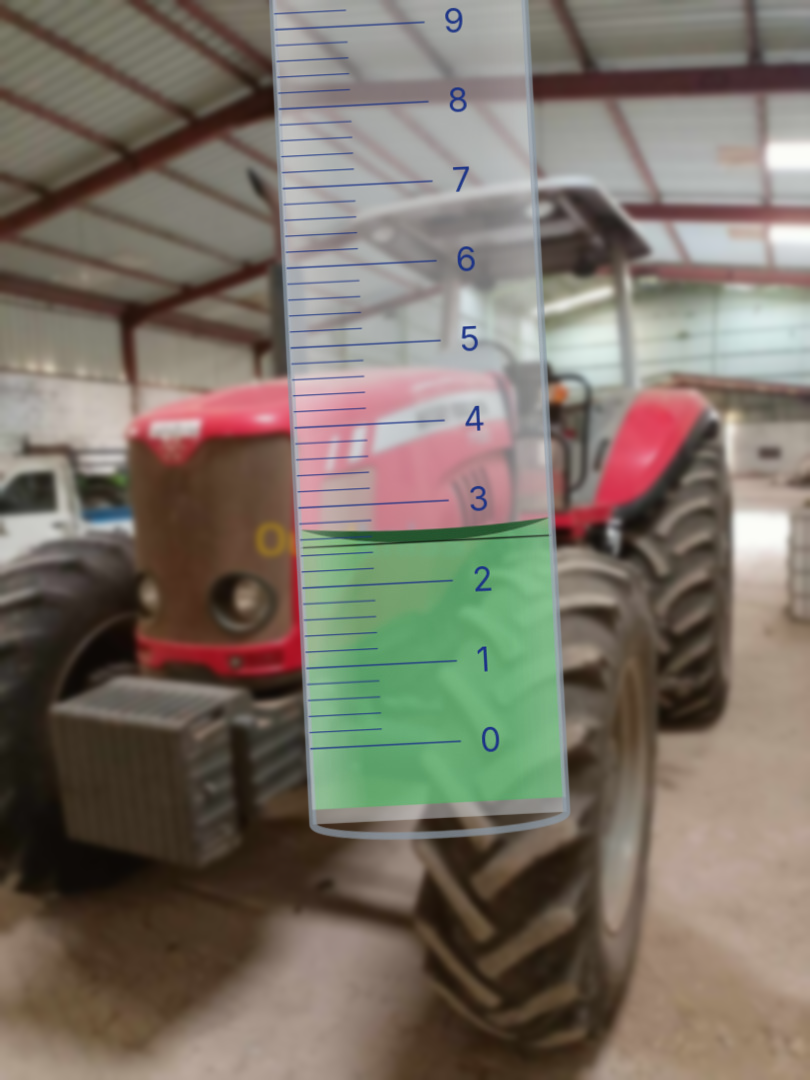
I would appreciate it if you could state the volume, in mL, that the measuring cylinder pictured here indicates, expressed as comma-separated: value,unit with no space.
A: 2.5,mL
